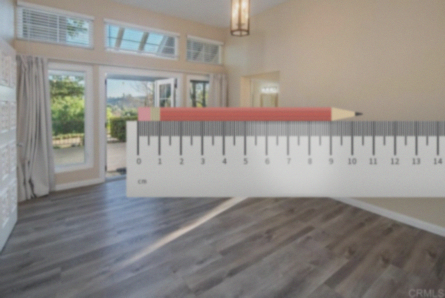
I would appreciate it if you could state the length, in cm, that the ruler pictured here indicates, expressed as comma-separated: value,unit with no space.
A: 10.5,cm
